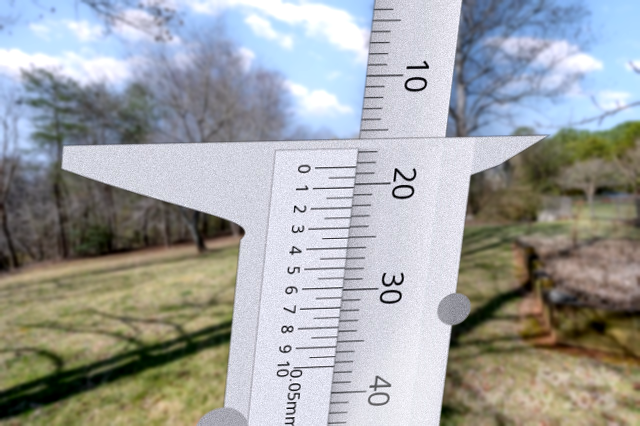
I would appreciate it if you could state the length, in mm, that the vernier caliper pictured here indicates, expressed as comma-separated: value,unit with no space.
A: 18.4,mm
